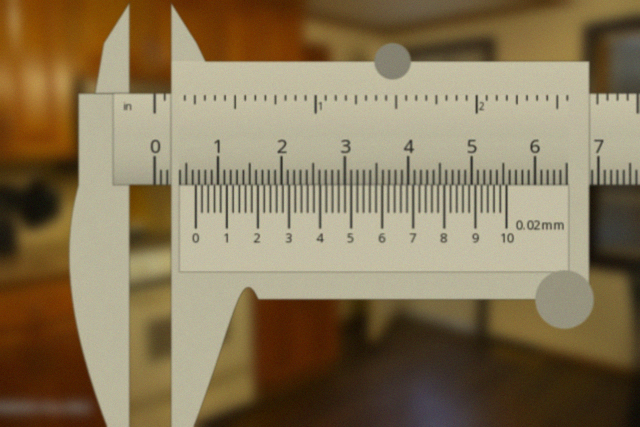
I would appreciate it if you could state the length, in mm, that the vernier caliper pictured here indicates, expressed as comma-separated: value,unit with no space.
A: 6.5,mm
